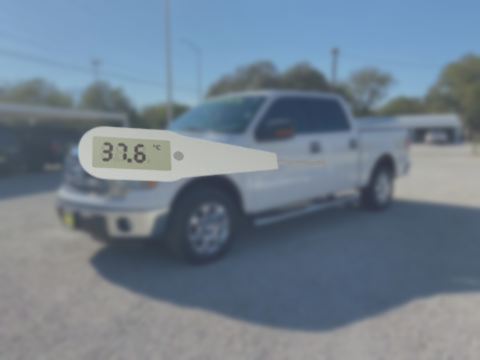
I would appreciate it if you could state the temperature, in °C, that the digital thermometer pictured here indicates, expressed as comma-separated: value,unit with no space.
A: 37.6,°C
